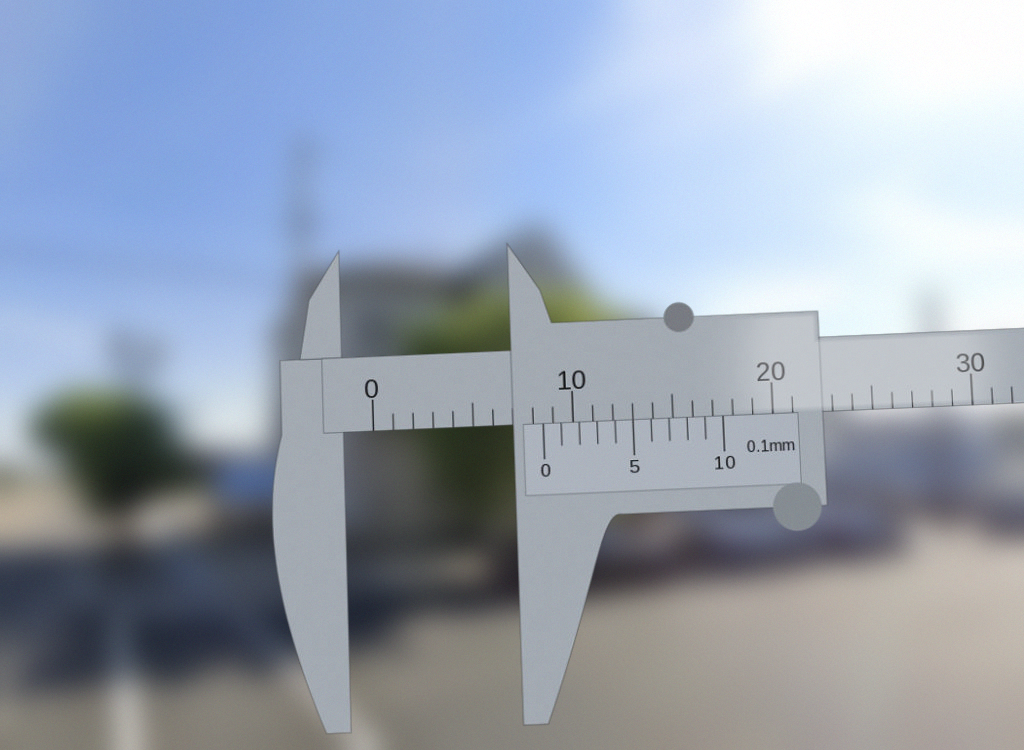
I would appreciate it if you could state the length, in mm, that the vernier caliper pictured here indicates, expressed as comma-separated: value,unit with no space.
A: 8.5,mm
